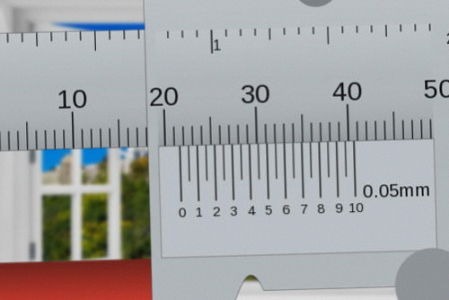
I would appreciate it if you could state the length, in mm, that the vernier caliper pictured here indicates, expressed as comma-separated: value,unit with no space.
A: 21.6,mm
